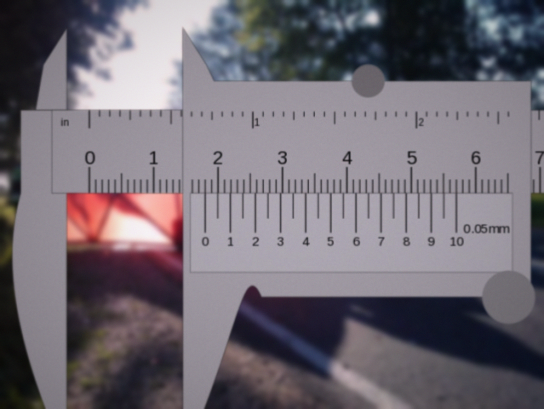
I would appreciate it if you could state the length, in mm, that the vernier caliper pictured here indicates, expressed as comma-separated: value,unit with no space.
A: 18.0,mm
